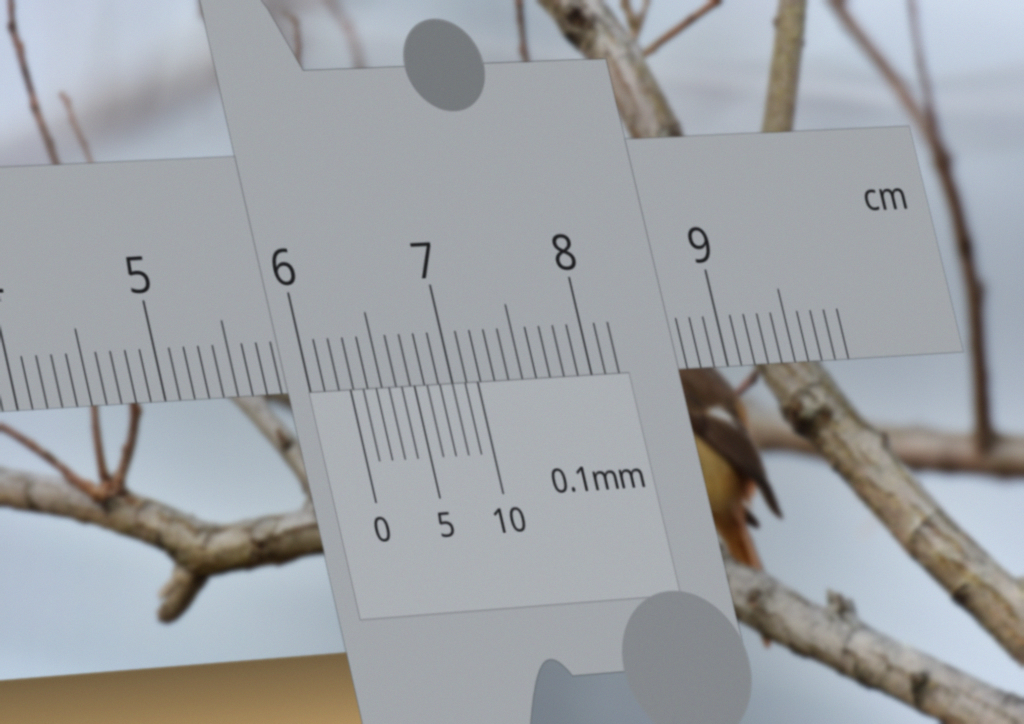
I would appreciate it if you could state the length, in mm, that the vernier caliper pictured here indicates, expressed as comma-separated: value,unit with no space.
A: 62.8,mm
